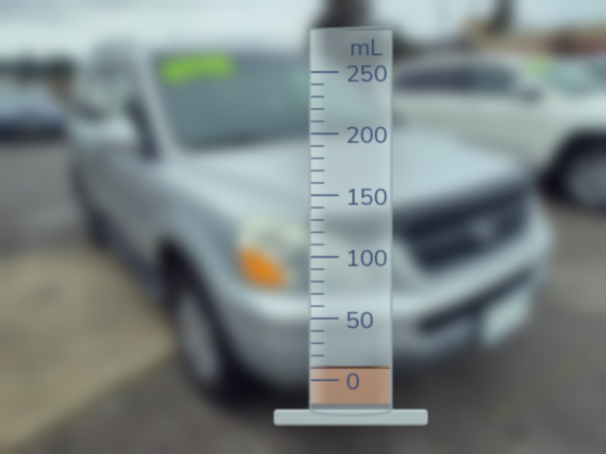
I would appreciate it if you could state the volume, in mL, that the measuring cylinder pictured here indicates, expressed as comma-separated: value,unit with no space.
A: 10,mL
